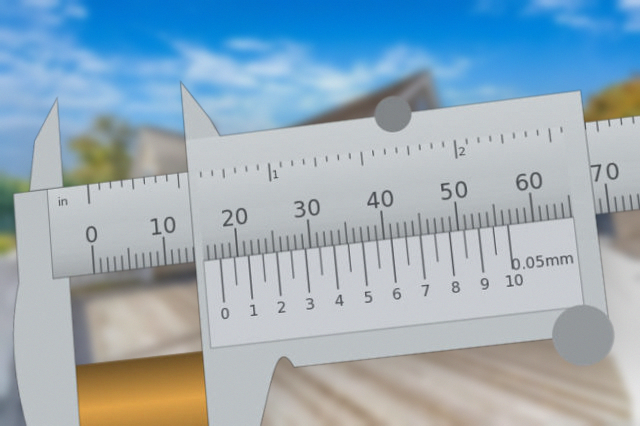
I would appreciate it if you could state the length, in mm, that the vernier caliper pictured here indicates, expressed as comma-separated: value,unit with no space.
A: 17.6,mm
